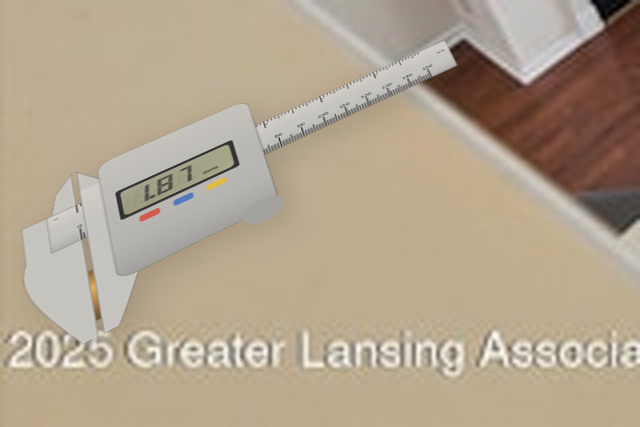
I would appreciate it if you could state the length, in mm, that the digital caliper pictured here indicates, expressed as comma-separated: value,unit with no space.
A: 1.87,mm
